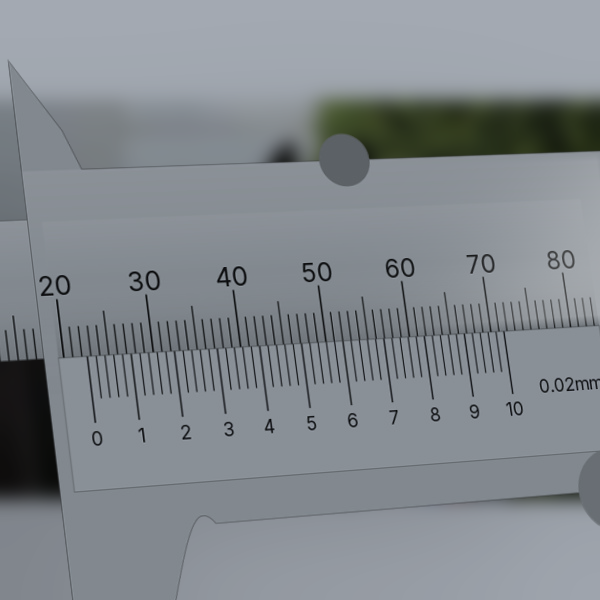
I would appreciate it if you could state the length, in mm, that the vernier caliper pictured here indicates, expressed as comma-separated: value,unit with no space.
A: 22.6,mm
